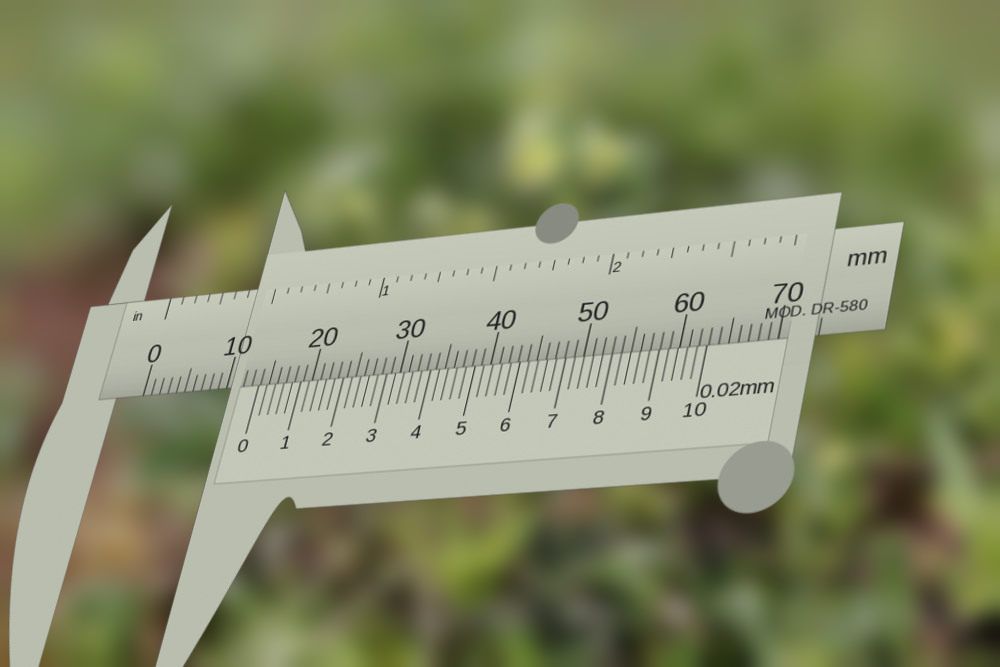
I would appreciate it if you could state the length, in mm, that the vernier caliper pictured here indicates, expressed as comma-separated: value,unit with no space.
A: 13.8,mm
